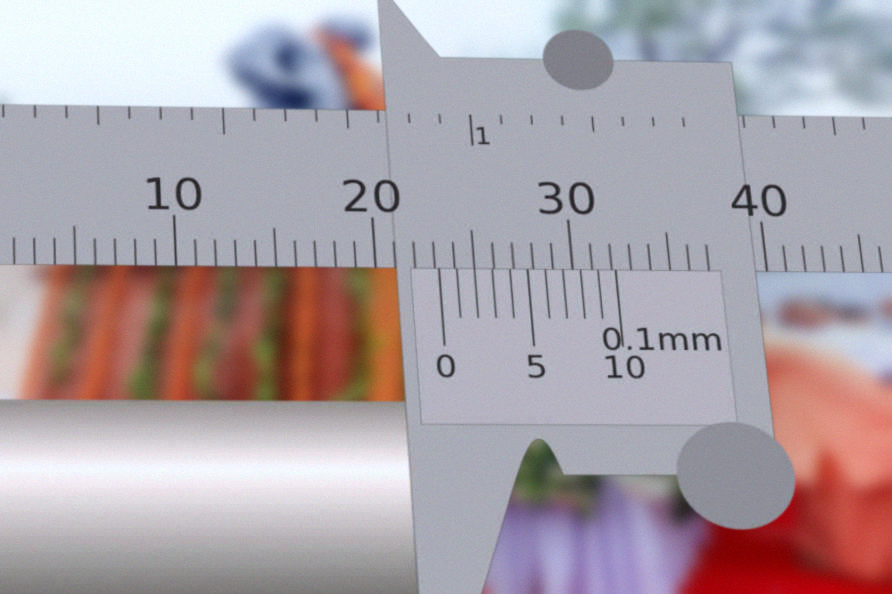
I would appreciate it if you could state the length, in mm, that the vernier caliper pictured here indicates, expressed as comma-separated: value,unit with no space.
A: 23.2,mm
